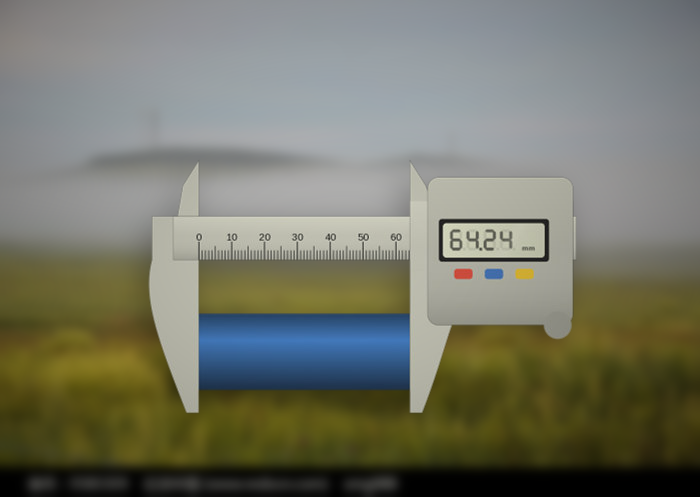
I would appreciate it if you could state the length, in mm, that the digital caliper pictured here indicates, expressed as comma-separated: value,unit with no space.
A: 64.24,mm
